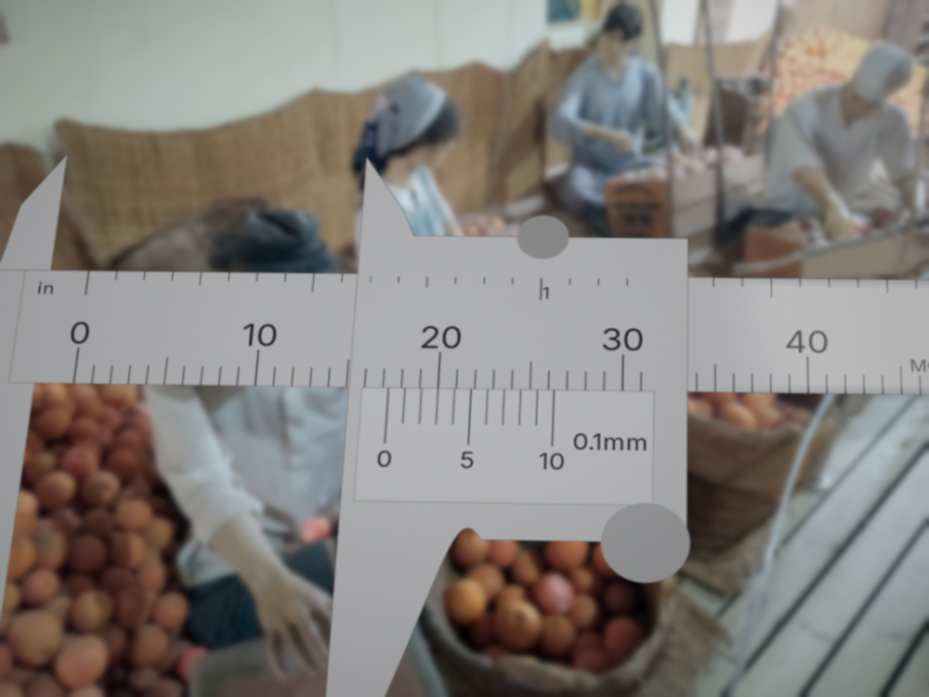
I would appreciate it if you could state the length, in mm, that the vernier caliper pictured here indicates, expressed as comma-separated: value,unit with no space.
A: 17.3,mm
